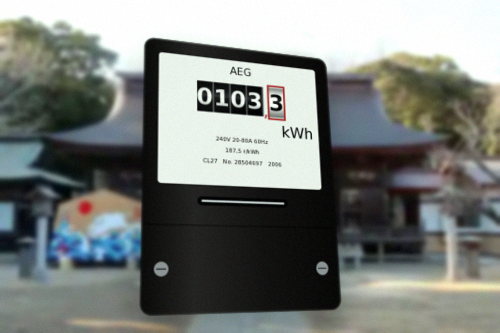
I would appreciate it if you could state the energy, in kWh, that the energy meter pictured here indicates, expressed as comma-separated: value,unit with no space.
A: 103.3,kWh
